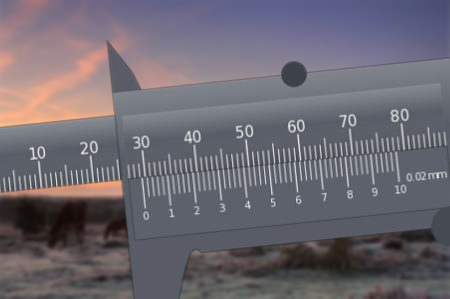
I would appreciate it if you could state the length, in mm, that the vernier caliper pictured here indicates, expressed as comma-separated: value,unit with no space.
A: 29.4,mm
